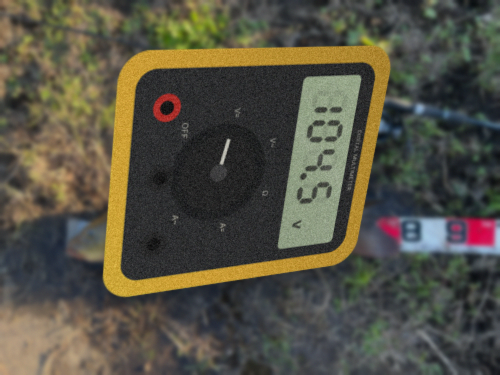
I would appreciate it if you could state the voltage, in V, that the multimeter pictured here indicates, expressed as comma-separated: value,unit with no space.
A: 104.5,V
